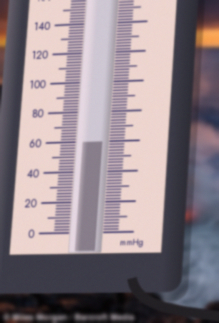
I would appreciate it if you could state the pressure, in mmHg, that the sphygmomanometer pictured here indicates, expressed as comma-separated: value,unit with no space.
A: 60,mmHg
